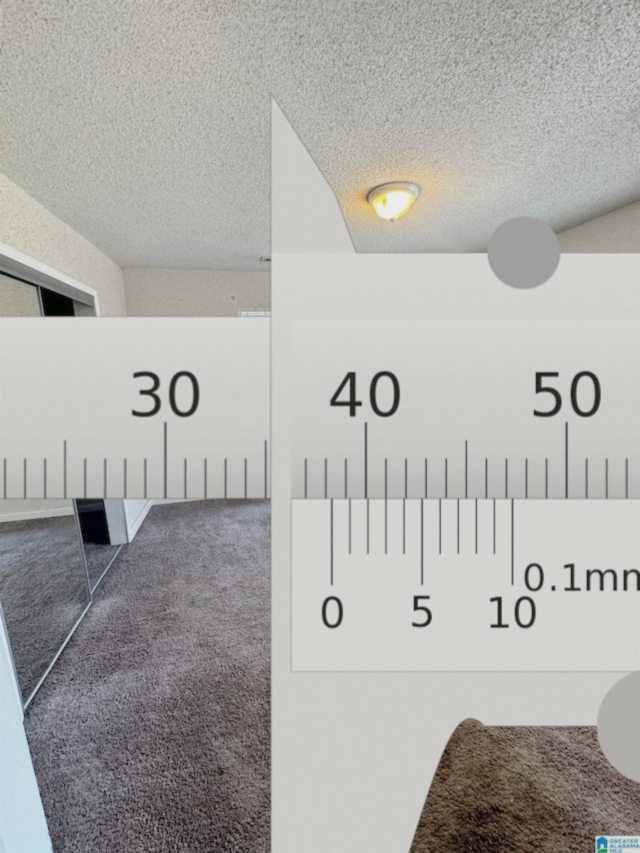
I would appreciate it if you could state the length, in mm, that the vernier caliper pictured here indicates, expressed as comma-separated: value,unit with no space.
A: 38.3,mm
